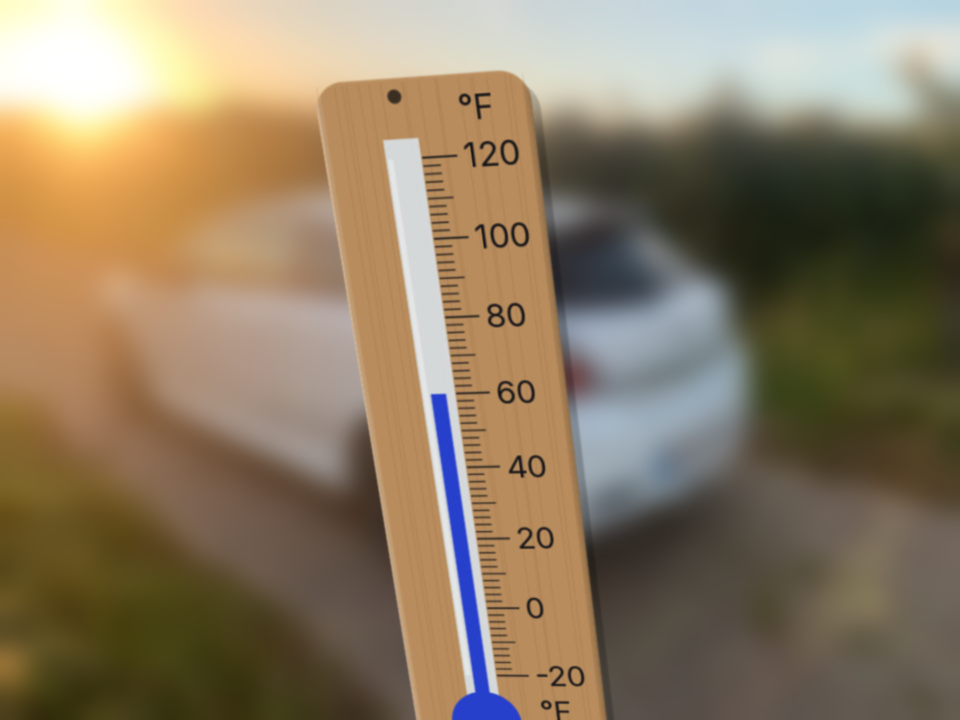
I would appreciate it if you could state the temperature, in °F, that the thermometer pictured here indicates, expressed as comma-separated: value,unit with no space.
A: 60,°F
